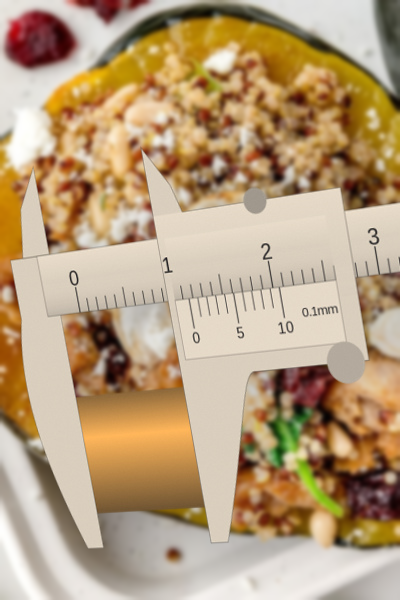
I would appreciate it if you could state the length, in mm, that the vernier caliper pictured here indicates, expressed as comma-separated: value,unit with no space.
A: 11.6,mm
